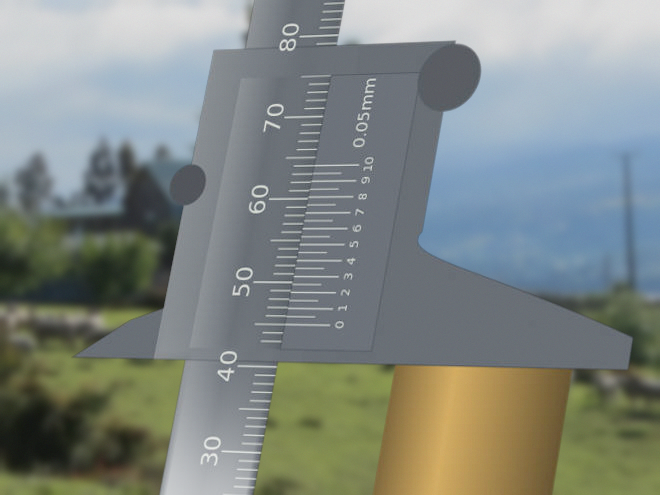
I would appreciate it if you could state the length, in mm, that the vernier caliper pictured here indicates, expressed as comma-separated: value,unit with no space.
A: 45.0,mm
